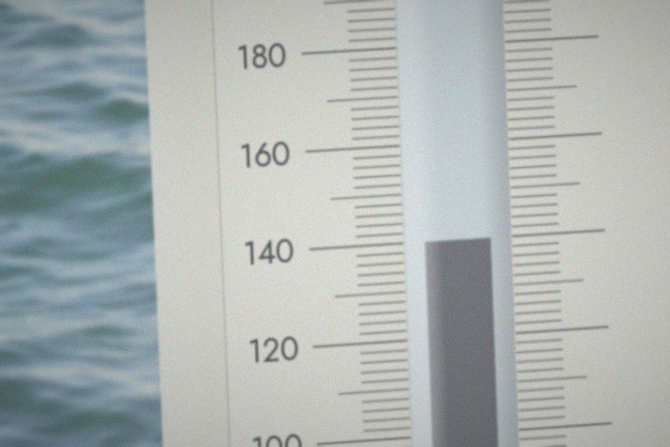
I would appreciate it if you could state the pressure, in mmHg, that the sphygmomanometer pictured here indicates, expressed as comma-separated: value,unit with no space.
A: 140,mmHg
